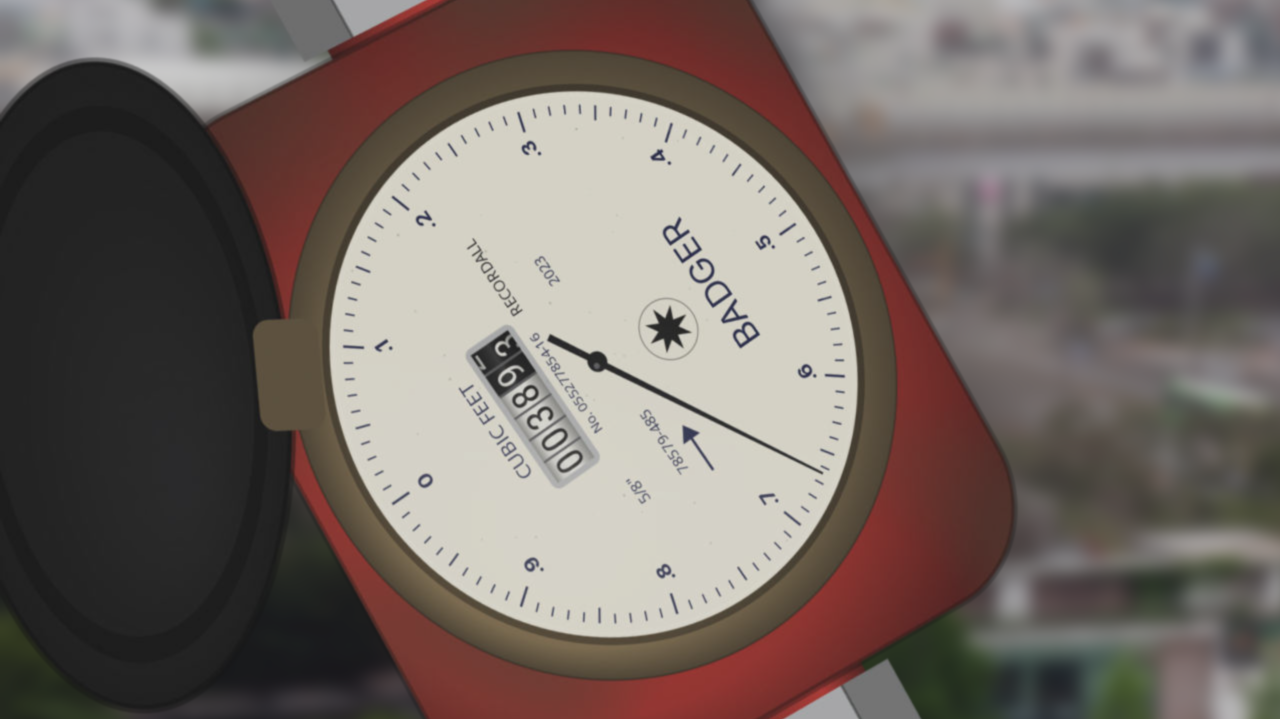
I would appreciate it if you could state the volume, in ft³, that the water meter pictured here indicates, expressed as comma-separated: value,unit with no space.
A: 3892.66,ft³
